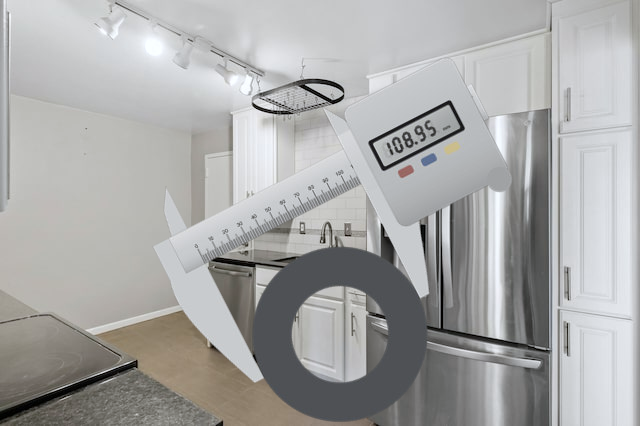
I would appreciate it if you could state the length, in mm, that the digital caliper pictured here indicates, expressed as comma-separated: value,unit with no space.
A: 108.95,mm
